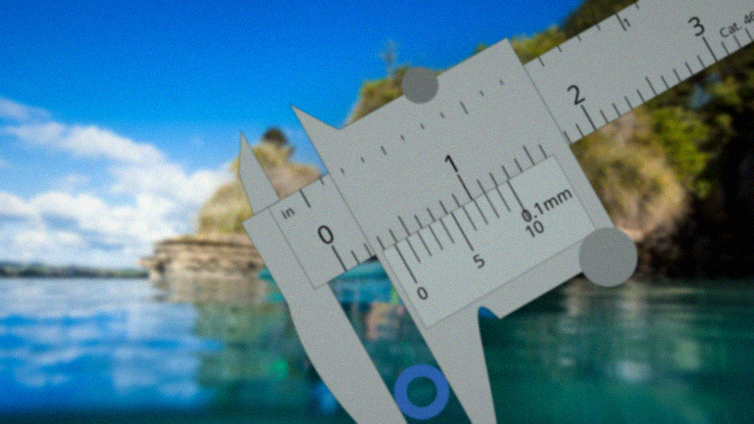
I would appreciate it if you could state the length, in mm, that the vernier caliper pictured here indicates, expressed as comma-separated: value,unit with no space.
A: 3.8,mm
